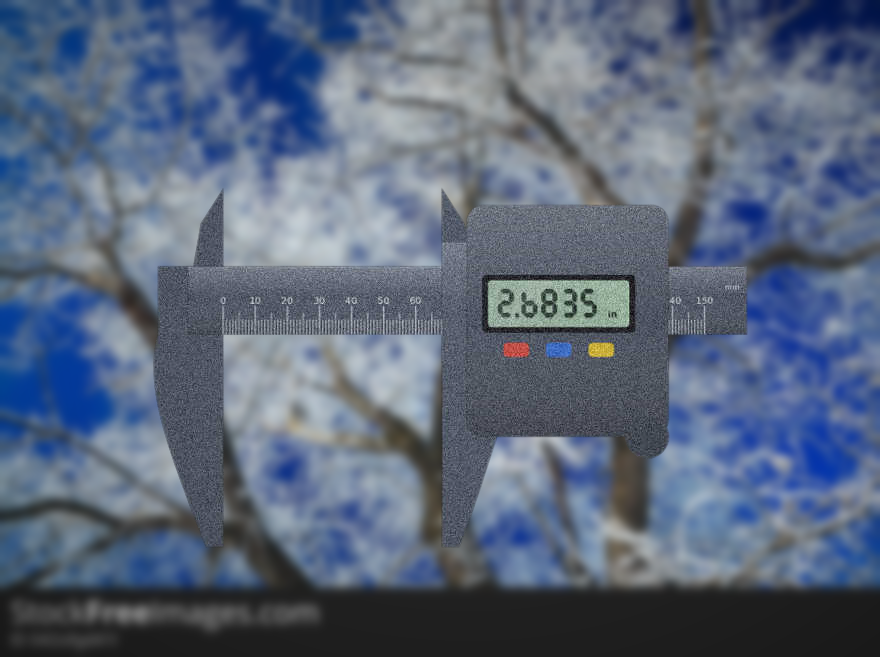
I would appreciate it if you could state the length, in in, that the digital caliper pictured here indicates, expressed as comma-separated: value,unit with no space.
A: 2.6835,in
